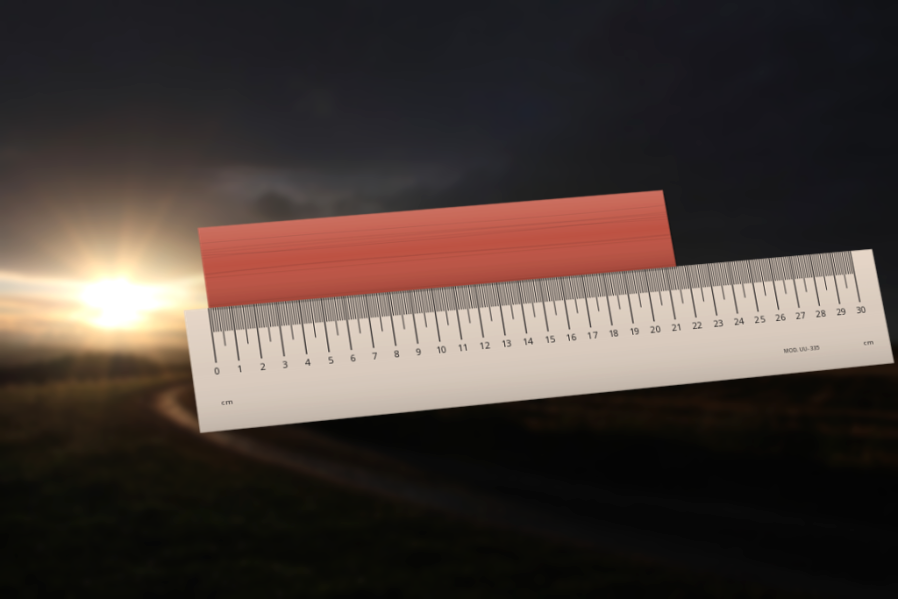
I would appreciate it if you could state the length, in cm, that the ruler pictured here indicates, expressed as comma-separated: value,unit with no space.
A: 21.5,cm
